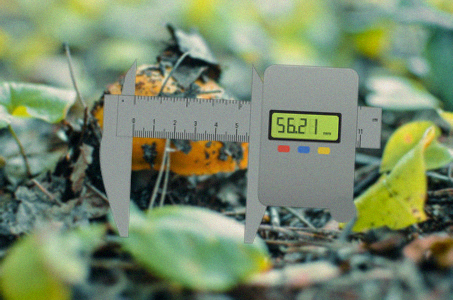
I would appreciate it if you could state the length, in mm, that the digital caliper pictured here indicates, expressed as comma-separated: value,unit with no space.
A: 56.21,mm
